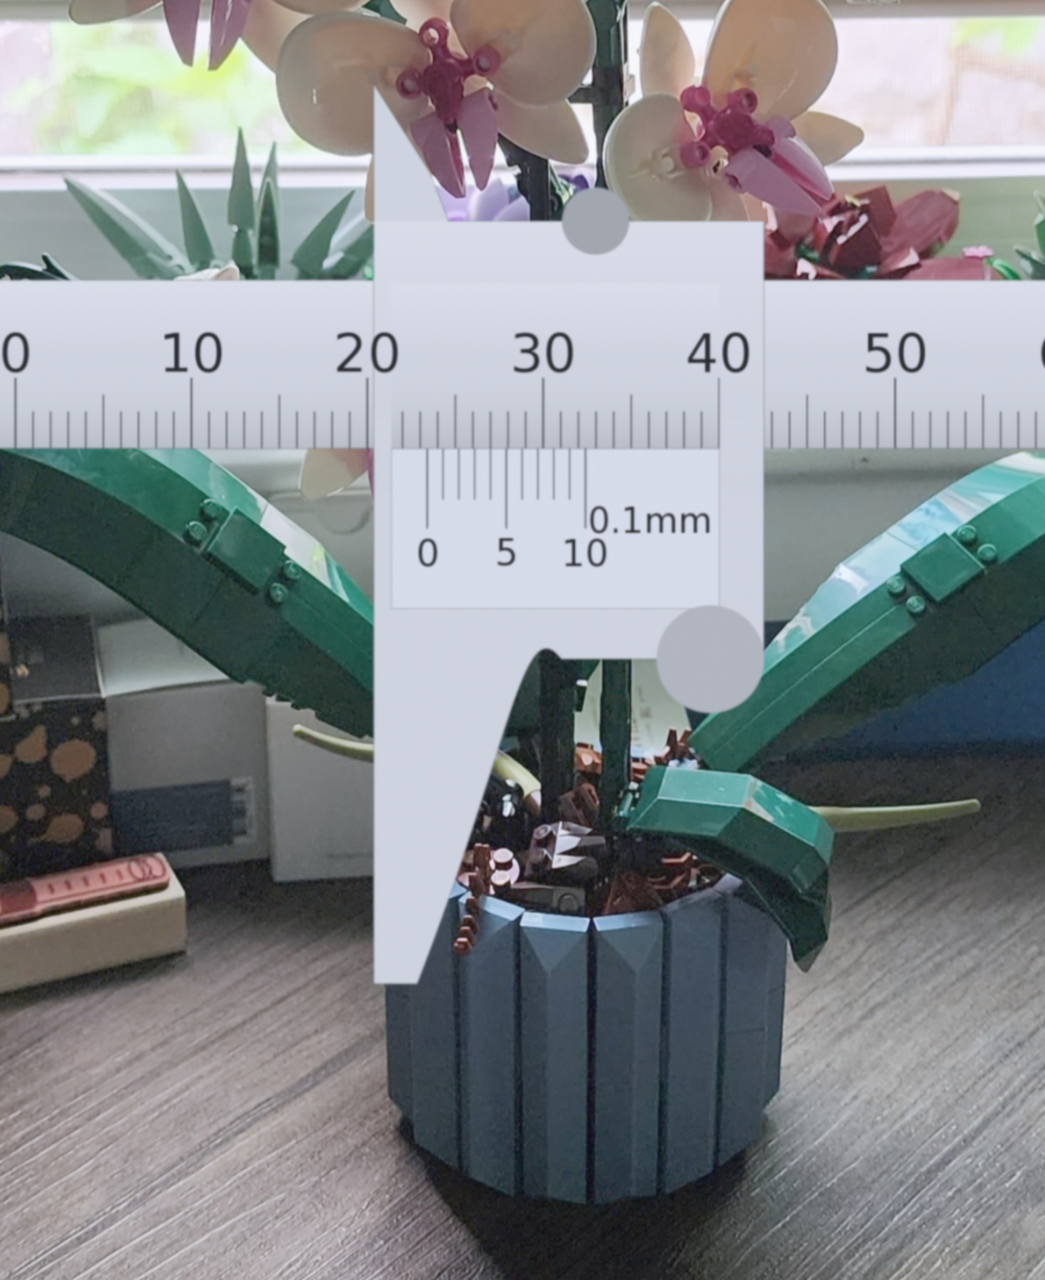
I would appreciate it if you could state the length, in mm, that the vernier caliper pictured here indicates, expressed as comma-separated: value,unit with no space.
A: 23.4,mm
